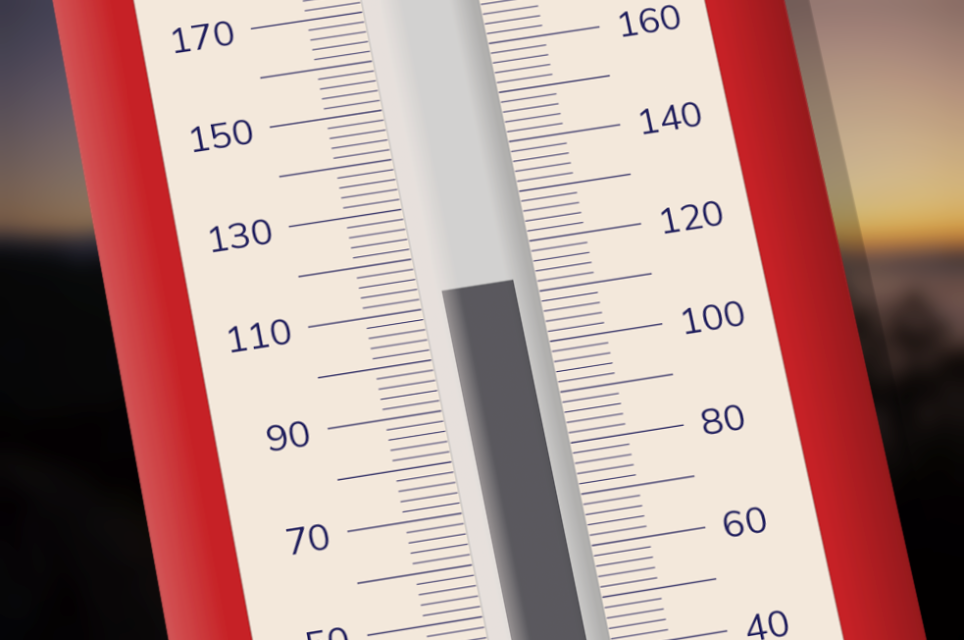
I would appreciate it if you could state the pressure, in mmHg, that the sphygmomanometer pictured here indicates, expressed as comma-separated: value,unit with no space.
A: 113,mmHg
